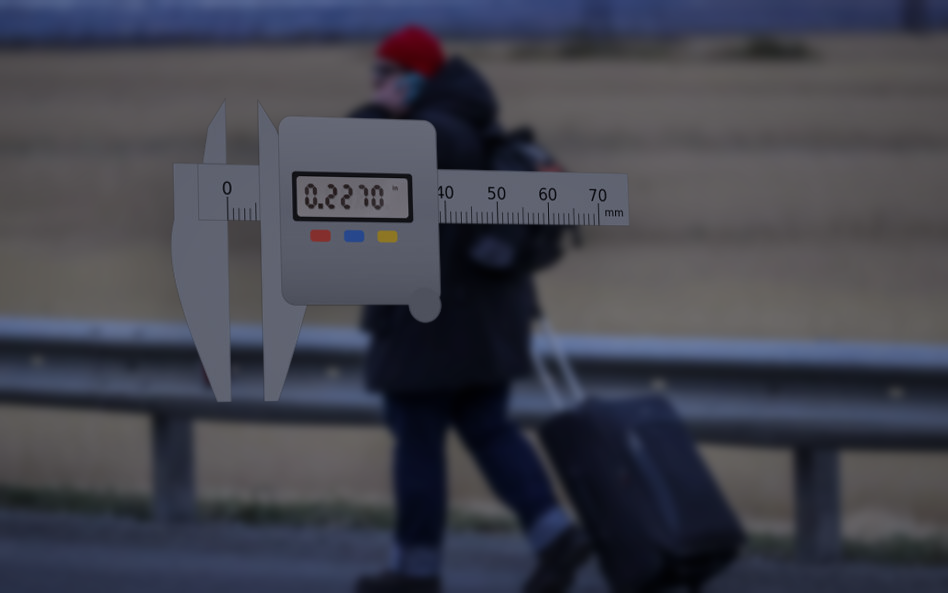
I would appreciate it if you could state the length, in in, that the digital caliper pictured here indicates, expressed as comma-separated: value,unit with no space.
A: 0.2270,in
